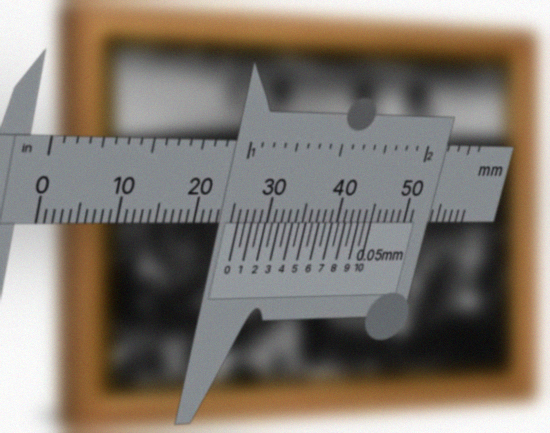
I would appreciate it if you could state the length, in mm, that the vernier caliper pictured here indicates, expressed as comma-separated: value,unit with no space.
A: 26.0,mm
